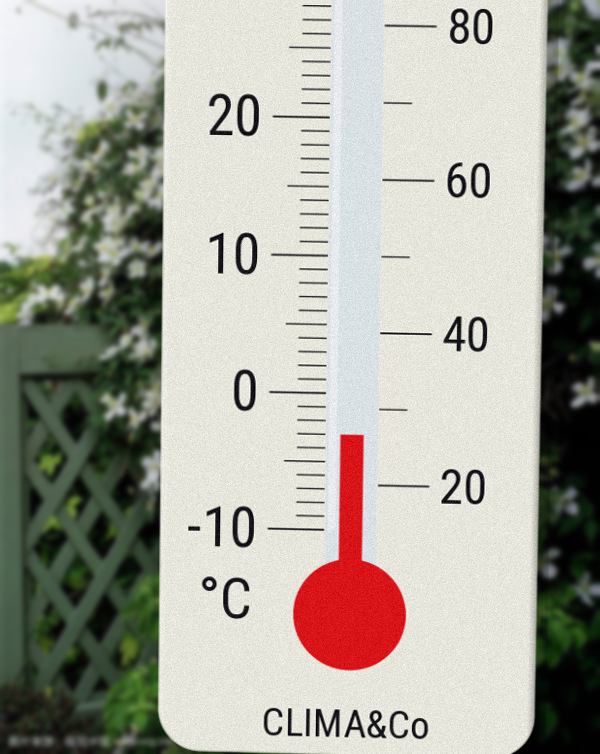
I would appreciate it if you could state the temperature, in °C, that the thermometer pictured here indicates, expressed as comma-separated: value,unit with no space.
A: -3,°C
